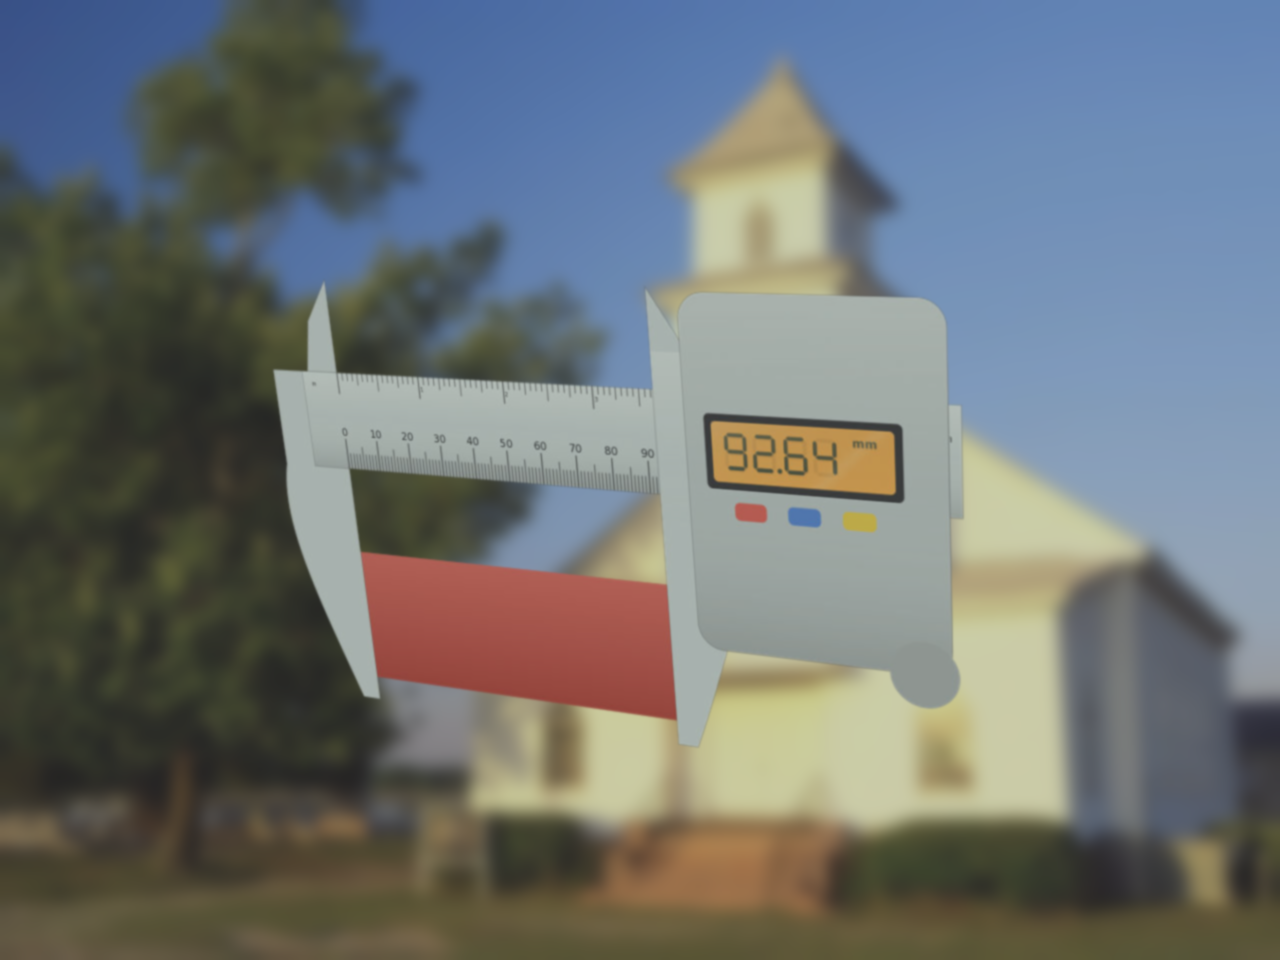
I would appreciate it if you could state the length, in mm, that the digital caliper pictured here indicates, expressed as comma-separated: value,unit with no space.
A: 92.64,mm
